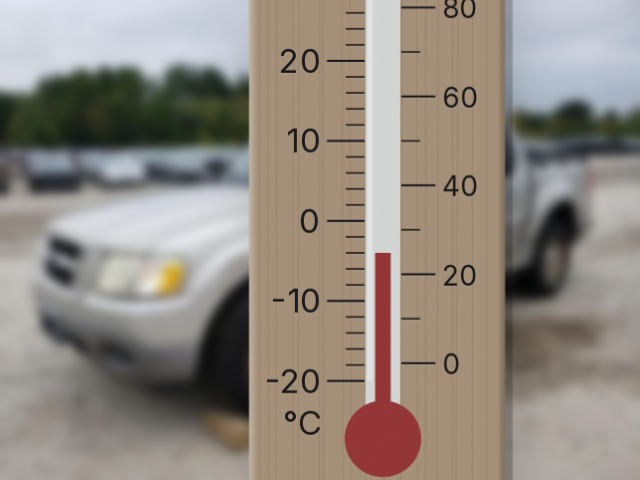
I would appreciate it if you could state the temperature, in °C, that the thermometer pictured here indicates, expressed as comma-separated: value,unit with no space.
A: -4,°C
